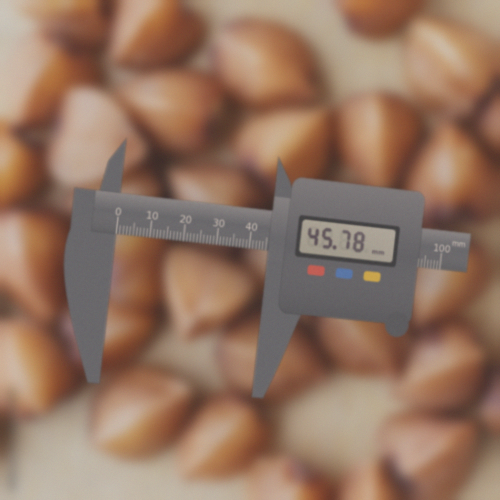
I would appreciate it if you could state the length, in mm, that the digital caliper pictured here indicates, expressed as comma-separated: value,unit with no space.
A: 45.78,mm
